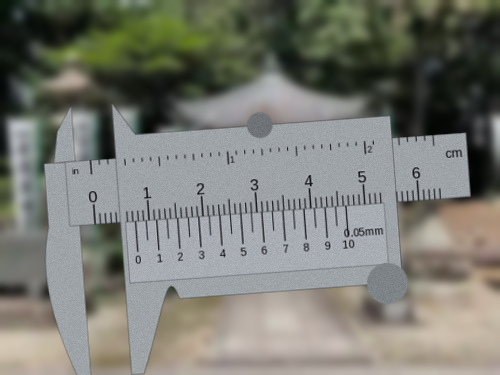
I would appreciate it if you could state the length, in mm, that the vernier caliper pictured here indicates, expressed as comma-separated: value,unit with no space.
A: 7.5,mm
